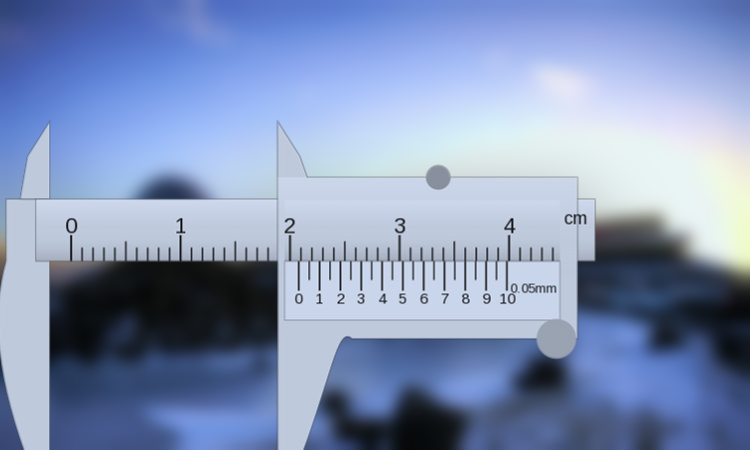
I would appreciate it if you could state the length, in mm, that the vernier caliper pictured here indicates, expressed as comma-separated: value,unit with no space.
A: 20.8,mm
